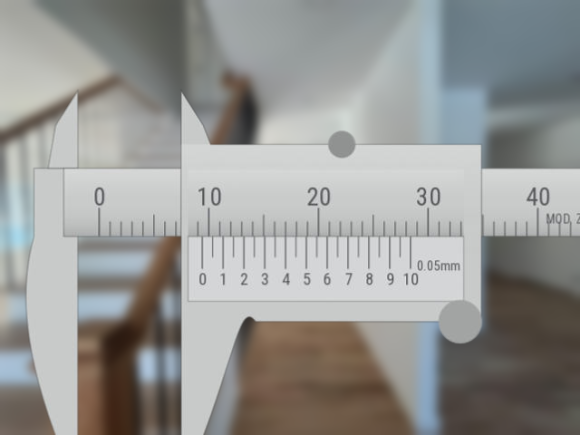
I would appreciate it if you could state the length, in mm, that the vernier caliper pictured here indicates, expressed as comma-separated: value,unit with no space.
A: 9.4,mm
